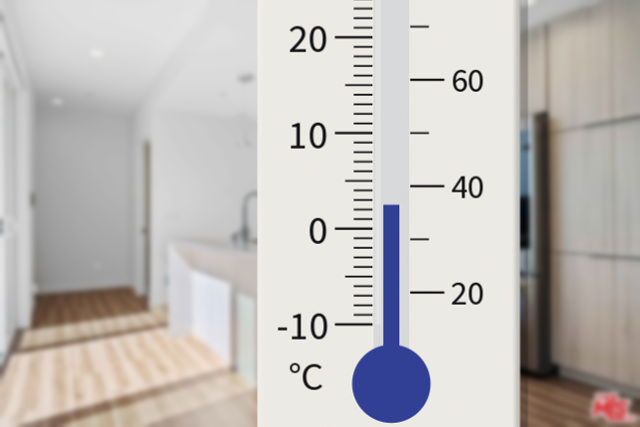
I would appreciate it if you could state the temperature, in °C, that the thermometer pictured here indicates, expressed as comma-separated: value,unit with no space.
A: 2.5,°C
